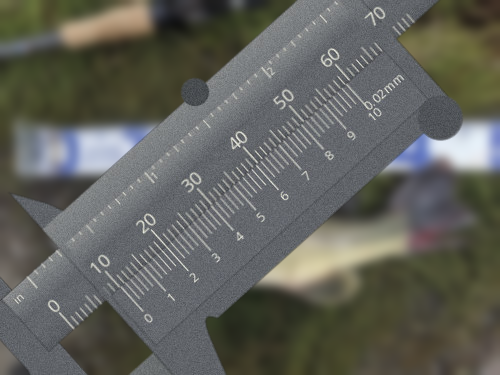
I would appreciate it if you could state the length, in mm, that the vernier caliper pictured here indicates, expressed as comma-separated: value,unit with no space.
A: 10.2,mm
